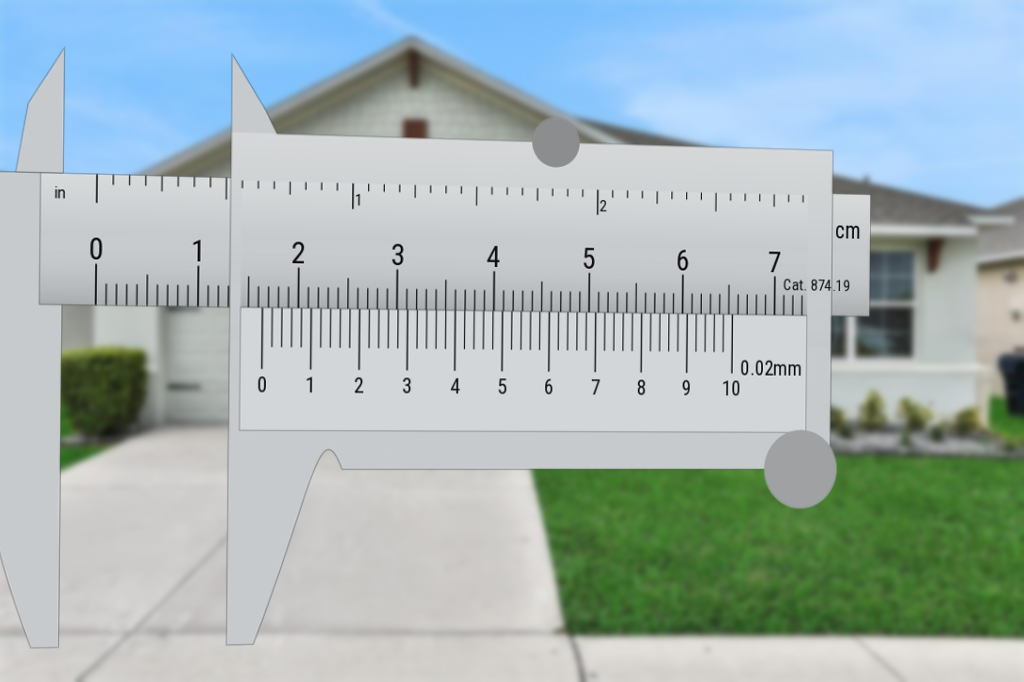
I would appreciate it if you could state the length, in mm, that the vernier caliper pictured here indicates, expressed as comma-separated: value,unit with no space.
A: 16.4,mm
